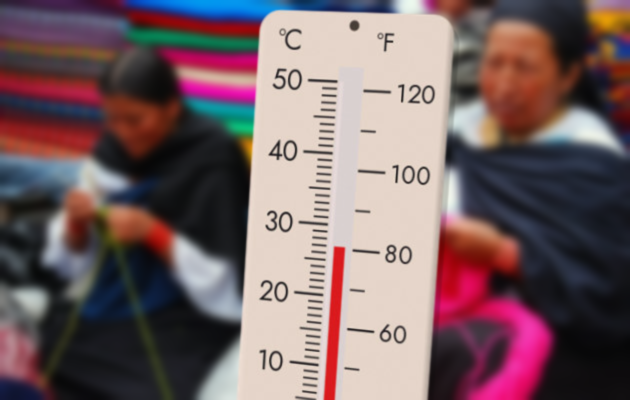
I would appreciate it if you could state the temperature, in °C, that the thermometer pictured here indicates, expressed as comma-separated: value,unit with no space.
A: 27,°C
